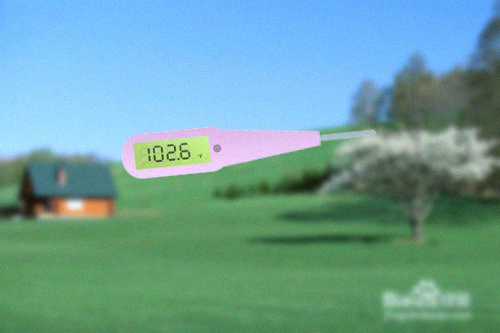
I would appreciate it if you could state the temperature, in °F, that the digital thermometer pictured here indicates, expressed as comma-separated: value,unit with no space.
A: 102.6,°F
